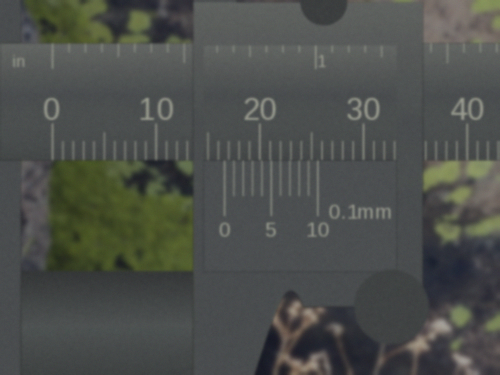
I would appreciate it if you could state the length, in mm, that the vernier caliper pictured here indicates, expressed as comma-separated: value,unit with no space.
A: 16.6,mm
